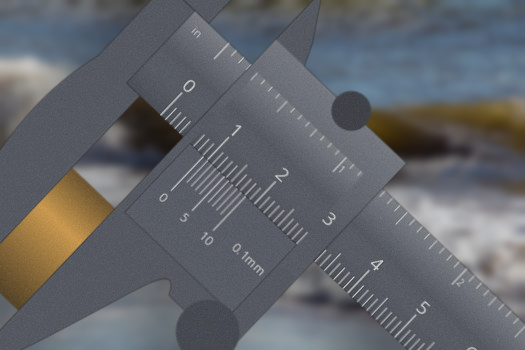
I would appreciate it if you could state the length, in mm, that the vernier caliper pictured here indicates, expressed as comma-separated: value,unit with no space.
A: 9.2,mm
